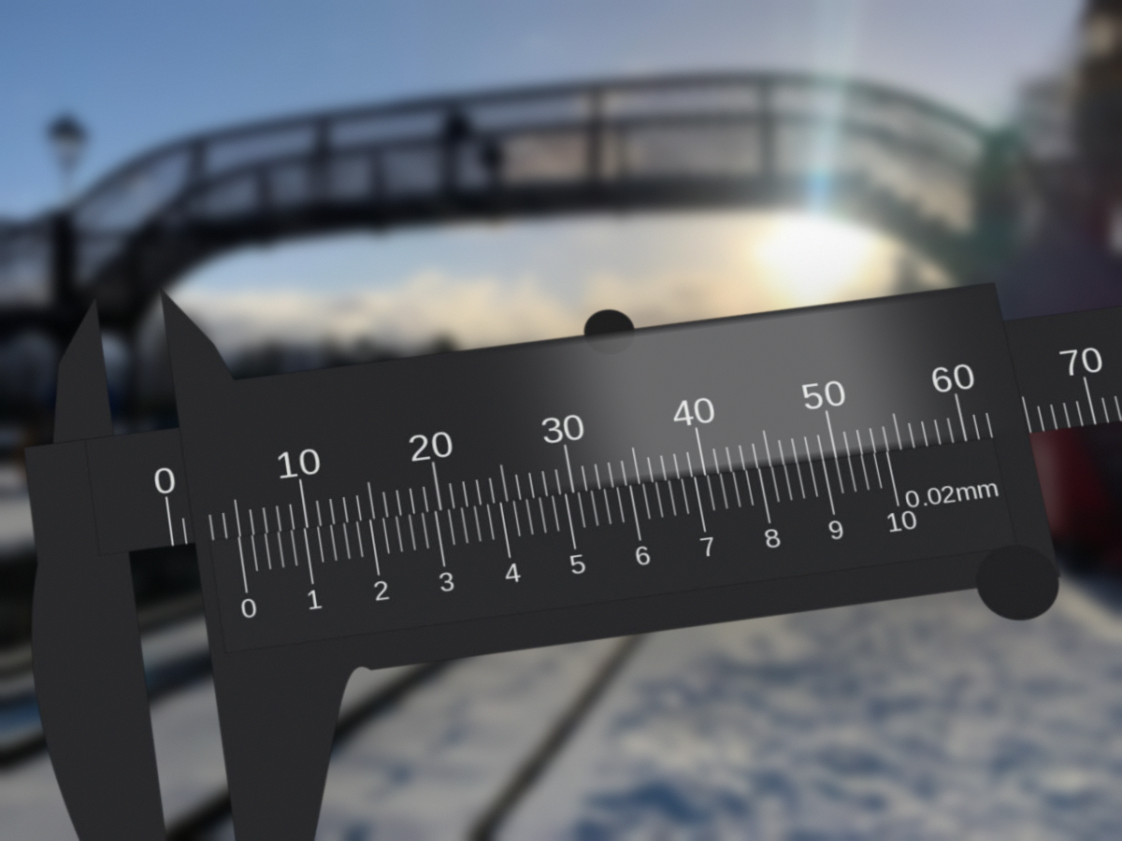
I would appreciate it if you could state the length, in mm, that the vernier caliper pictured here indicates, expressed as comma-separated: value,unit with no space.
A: 4.9,mm
